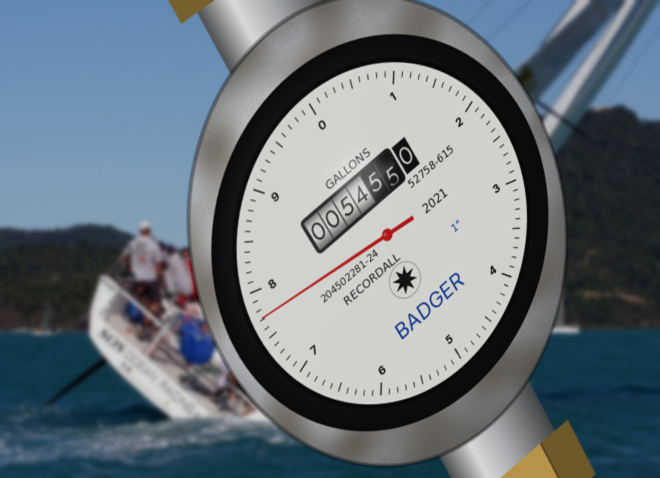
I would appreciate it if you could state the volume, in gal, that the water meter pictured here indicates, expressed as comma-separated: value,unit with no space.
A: 54547.7,gal
